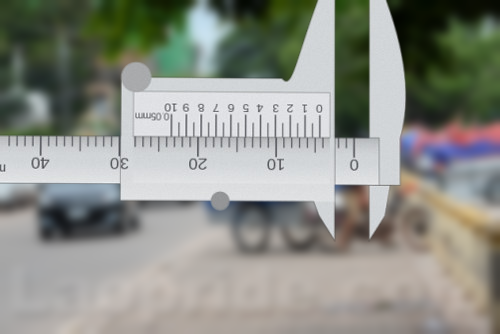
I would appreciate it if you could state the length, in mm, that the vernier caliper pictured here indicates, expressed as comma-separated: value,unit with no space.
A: 4.4,mm
